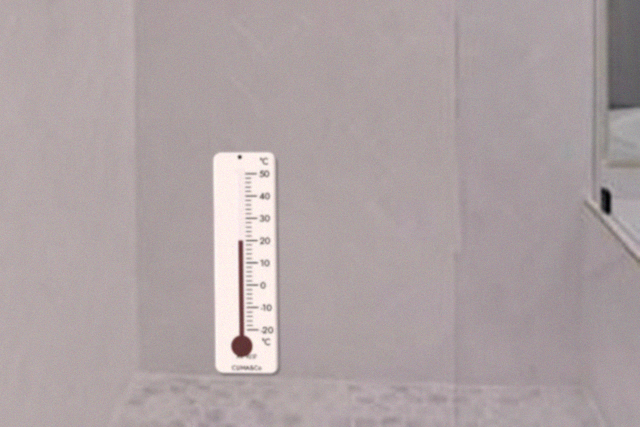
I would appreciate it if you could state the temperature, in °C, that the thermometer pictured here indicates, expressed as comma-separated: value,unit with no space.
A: 20,°C
